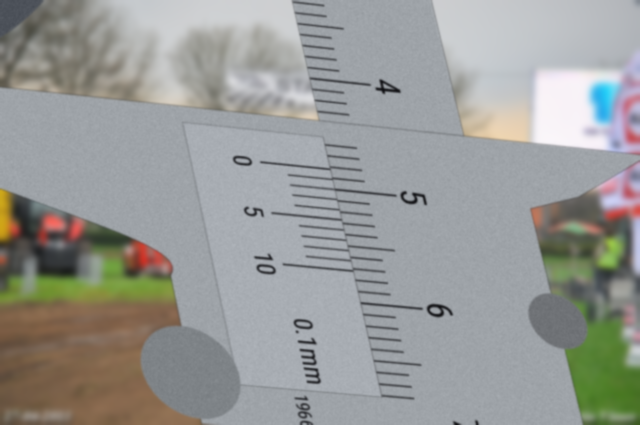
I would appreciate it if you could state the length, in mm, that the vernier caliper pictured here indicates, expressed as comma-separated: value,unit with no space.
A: 48.2,mm
